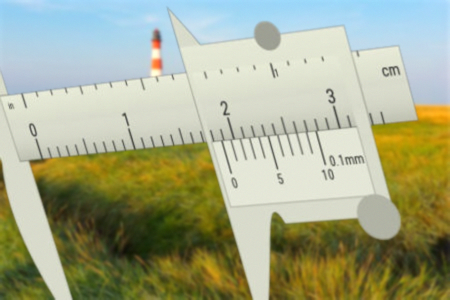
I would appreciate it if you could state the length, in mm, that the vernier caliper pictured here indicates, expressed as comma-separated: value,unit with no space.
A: 18.8,mm
